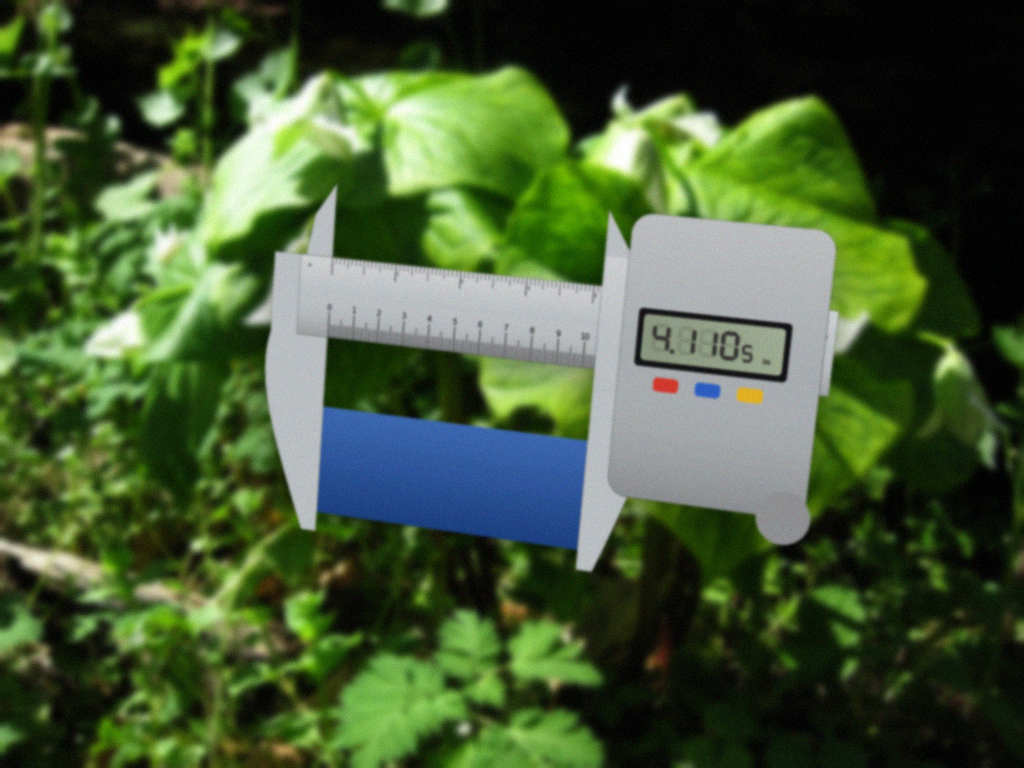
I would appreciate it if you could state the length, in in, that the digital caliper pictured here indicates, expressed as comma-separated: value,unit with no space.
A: 4.1105,in
